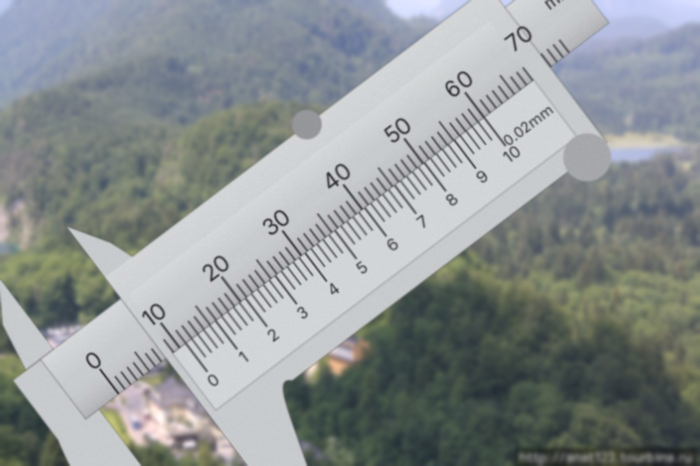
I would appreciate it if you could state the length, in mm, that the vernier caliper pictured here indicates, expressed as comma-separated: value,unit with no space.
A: 11.0,mm
